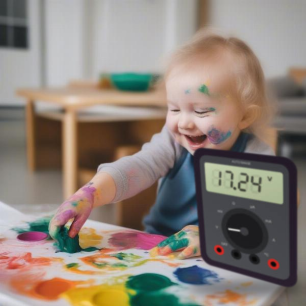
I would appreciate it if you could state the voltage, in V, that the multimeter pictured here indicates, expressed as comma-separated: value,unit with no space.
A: 17.24,V
